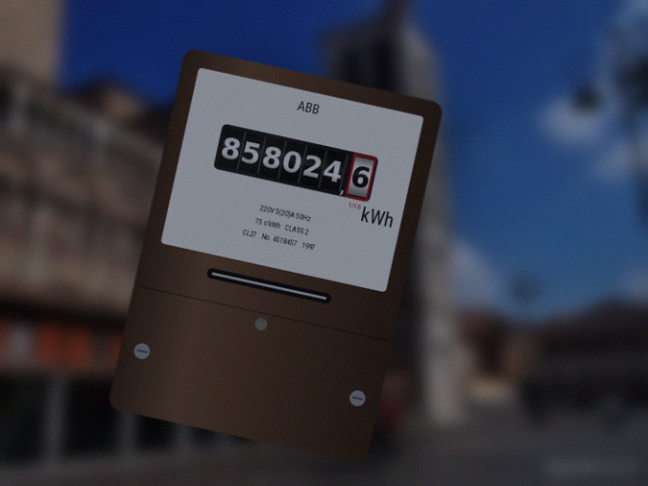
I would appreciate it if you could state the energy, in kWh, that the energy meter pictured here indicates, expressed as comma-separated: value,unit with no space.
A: 858024.6,kWh
